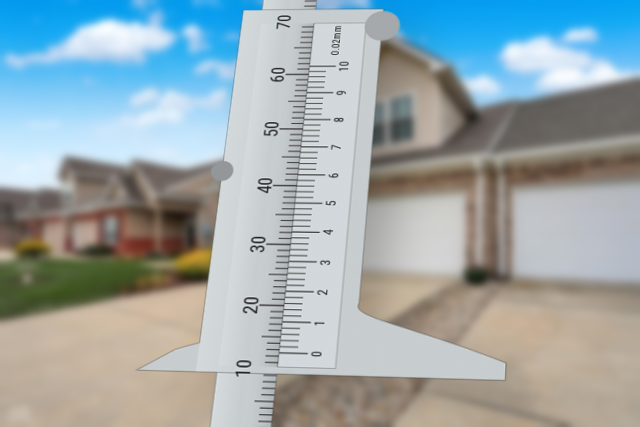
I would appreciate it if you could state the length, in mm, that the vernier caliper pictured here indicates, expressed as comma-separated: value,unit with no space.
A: 12.5,mm
